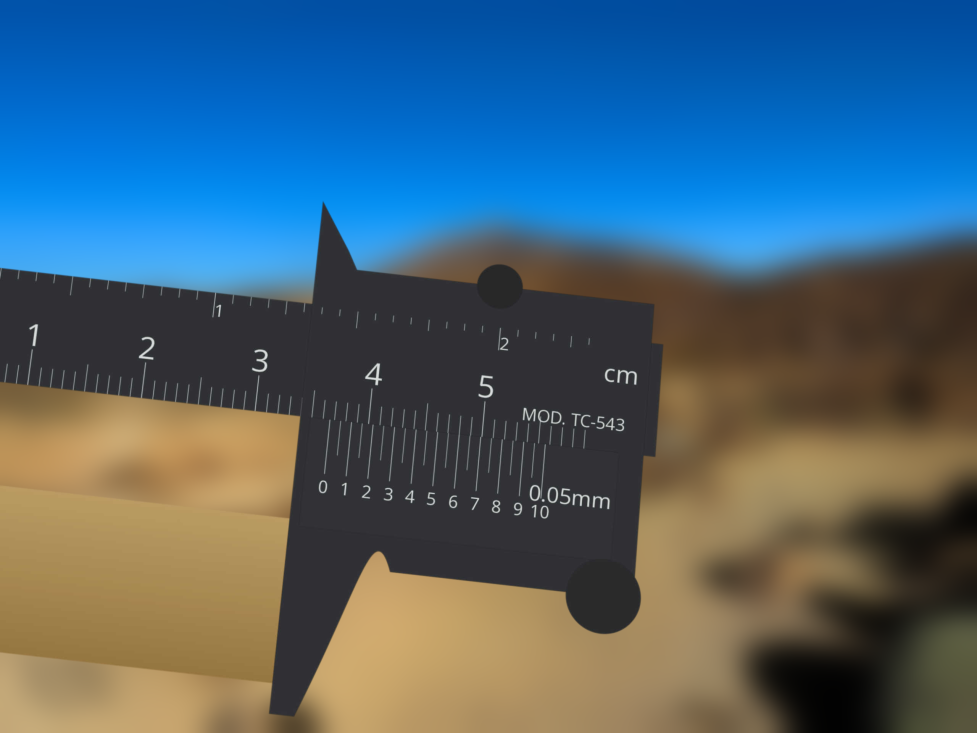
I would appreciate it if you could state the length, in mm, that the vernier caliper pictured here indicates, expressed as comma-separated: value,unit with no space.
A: 36.6,mm
